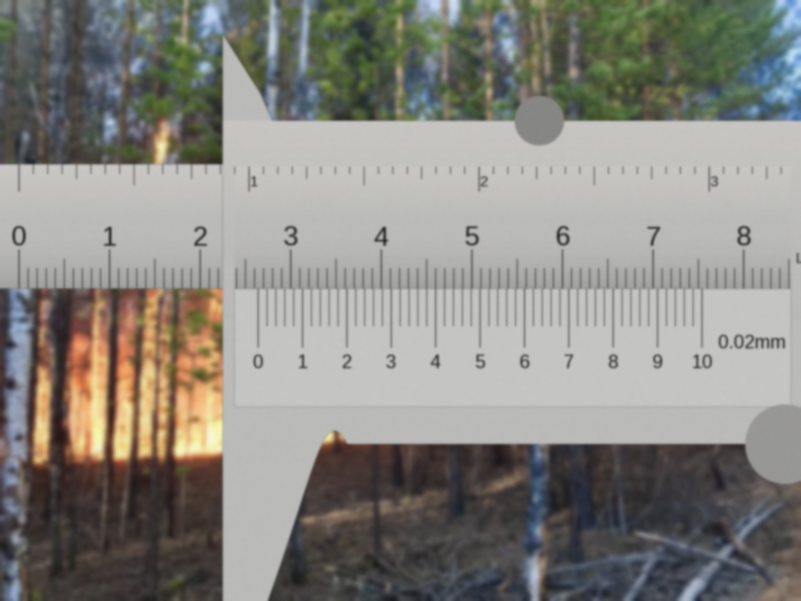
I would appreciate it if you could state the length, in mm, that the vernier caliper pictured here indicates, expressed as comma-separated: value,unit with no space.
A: 26.4,mm
